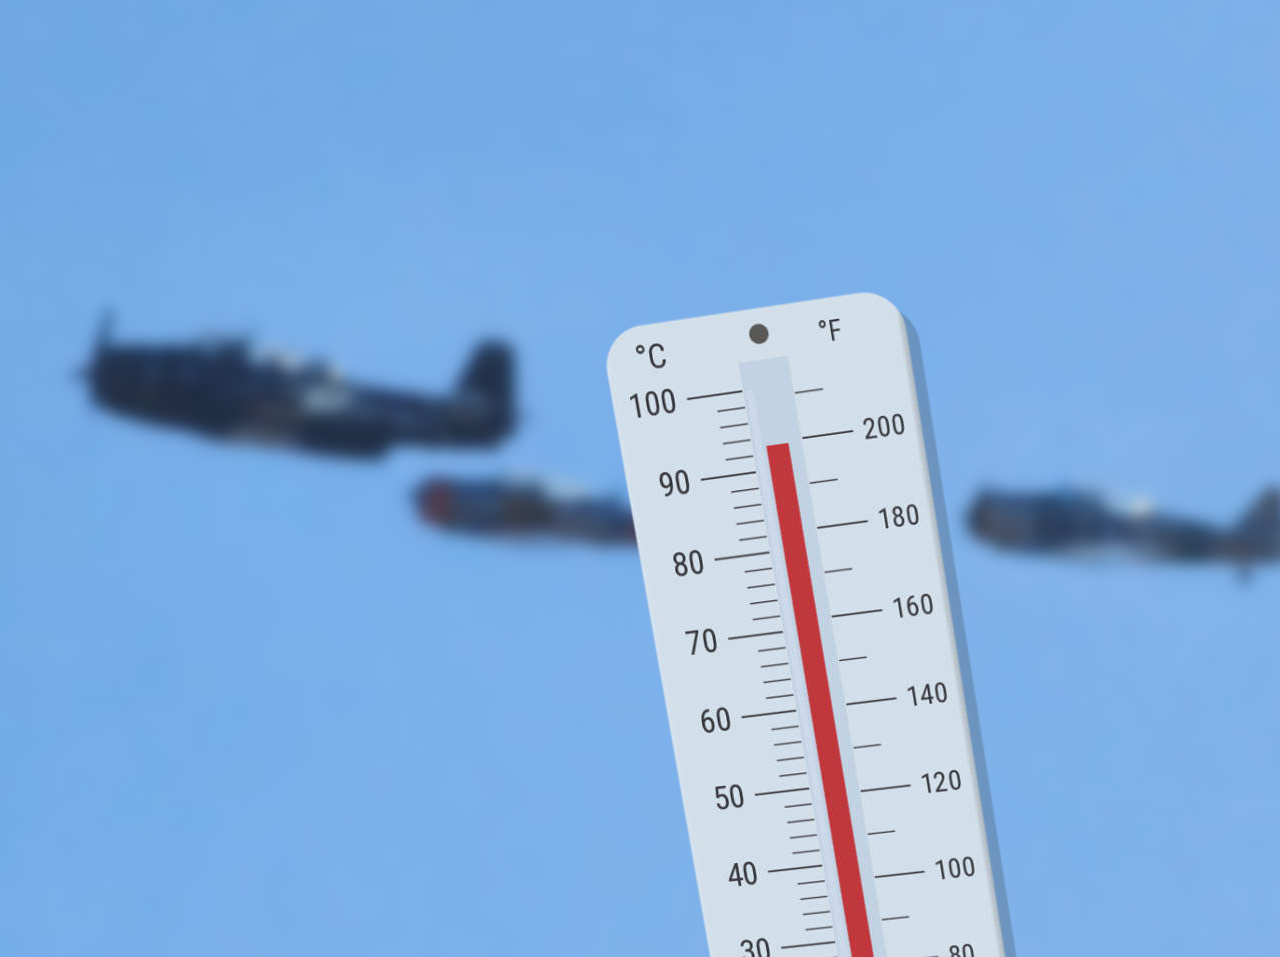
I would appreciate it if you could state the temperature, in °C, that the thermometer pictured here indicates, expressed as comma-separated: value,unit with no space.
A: 93,°C
